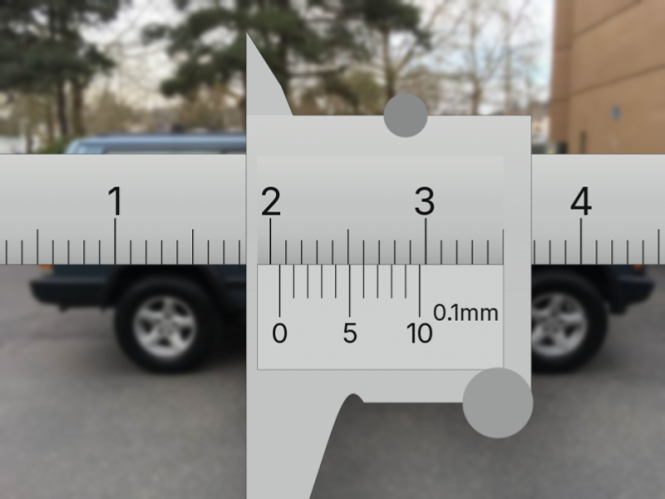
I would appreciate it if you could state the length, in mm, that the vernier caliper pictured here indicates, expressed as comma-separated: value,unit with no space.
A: 20.6,mm
